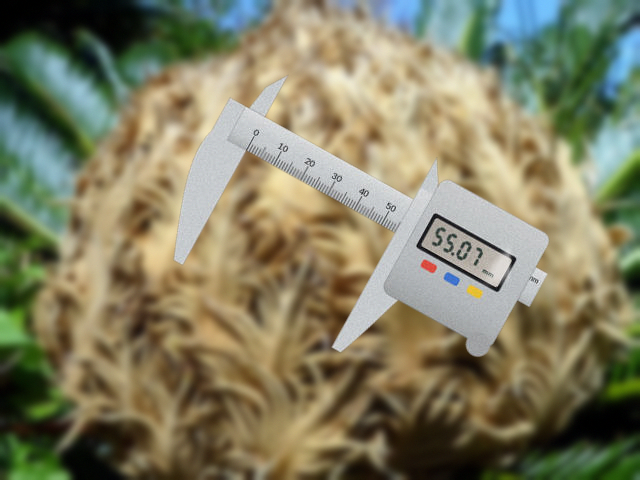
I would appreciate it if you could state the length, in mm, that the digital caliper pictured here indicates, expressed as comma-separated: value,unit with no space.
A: 55.07,mm
